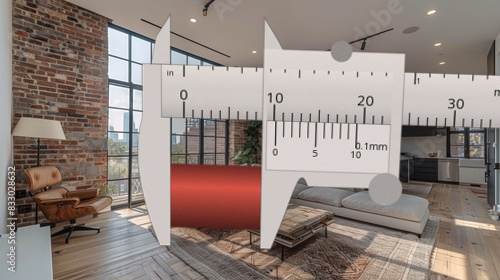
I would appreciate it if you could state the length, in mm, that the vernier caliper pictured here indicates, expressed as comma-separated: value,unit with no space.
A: 10.2,mm
